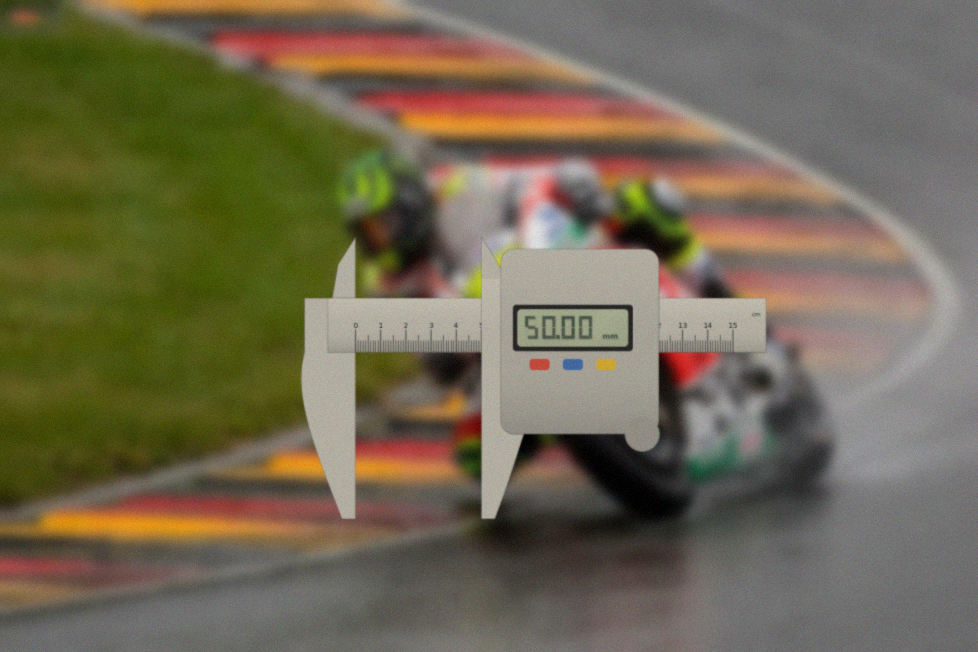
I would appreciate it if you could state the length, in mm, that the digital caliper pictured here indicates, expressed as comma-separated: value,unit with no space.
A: 50.00,mm
